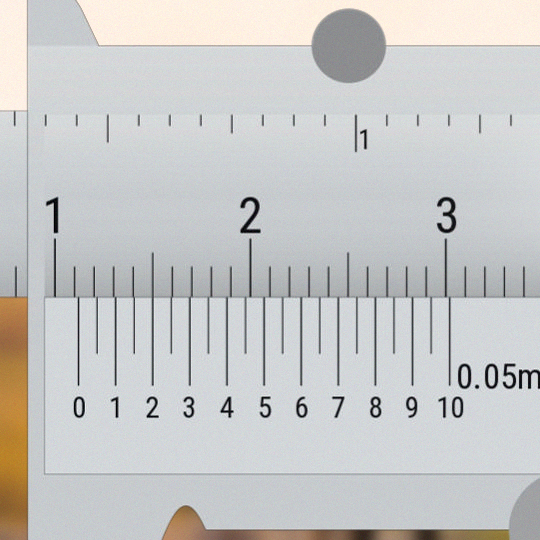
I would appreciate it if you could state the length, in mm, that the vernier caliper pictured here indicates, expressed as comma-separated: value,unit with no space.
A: 11.2,mm
